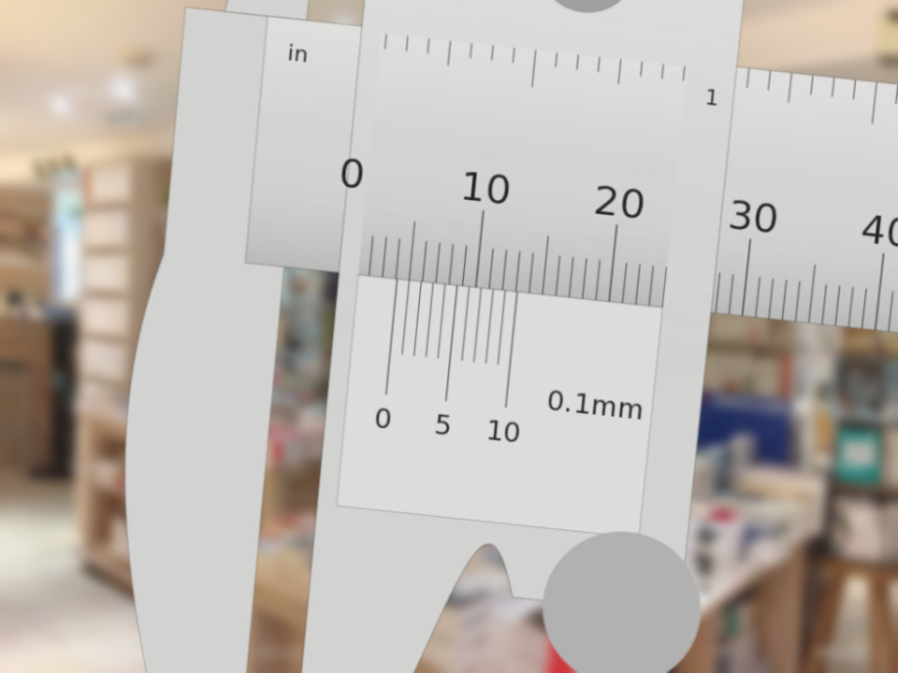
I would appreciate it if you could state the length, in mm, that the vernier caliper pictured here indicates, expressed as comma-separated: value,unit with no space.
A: 4.1,mm
